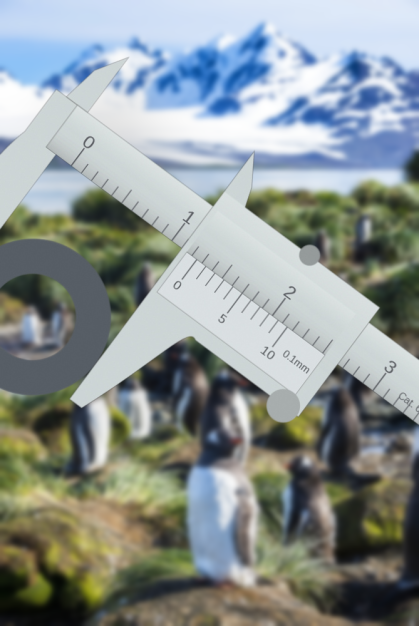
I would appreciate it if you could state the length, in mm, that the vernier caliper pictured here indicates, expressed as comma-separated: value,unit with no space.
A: 12.5,mm
